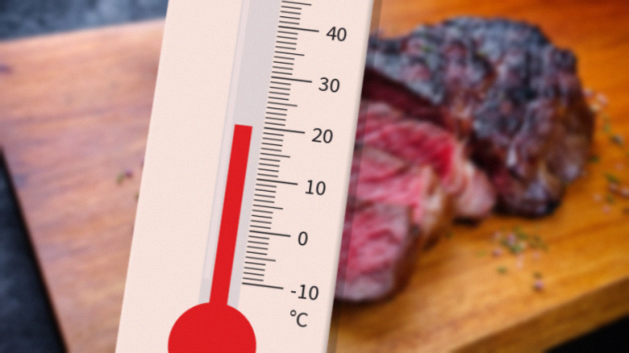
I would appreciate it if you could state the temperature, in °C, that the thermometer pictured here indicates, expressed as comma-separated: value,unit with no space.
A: 20,°C
